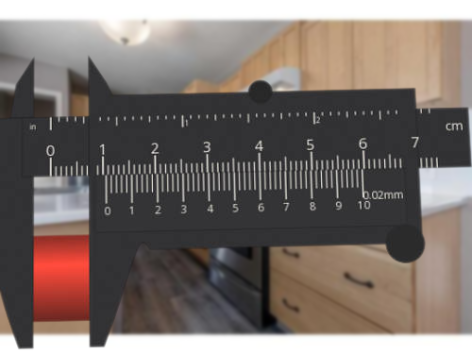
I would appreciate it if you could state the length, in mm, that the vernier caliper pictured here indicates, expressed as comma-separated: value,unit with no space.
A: 10.6,mm
